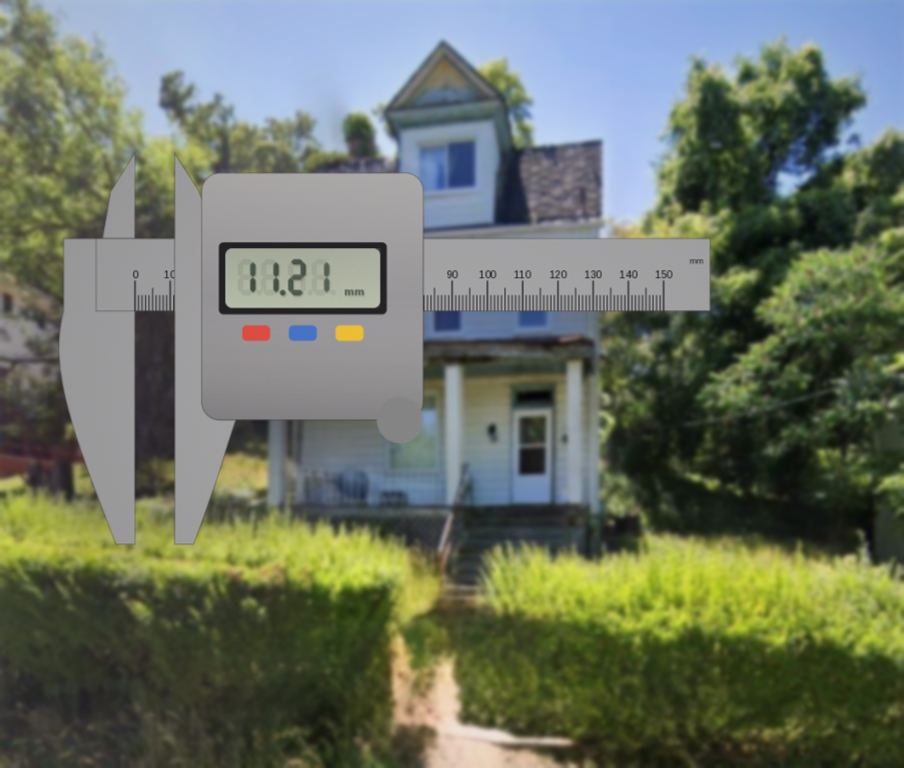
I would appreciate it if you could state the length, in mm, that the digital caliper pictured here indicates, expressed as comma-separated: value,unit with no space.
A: 11.21,mm
